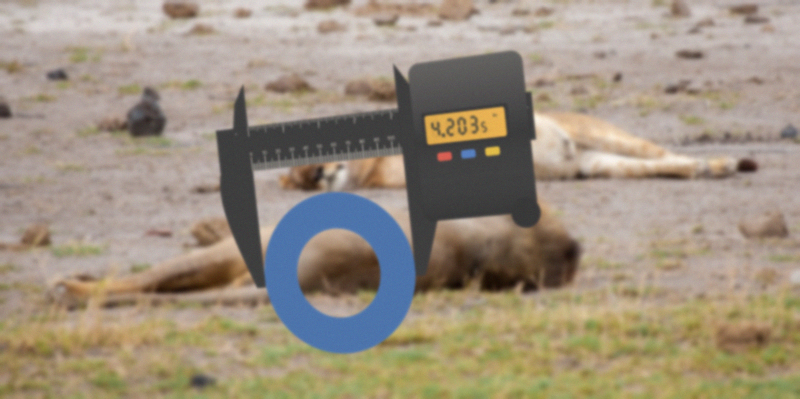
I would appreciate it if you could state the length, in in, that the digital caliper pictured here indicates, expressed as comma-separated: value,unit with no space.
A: 4.2035,in
